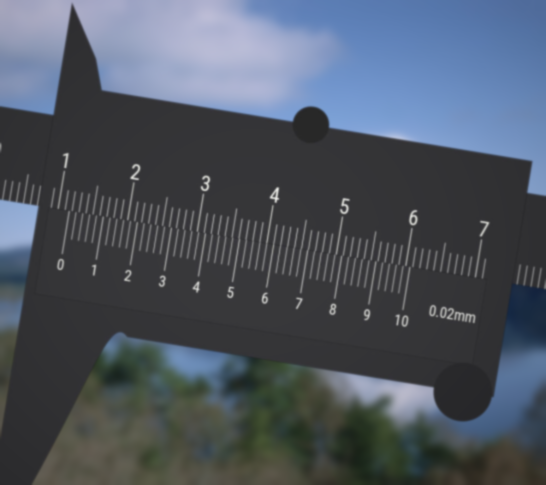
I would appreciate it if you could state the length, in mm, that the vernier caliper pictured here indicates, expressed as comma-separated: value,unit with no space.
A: 11.6,mm
